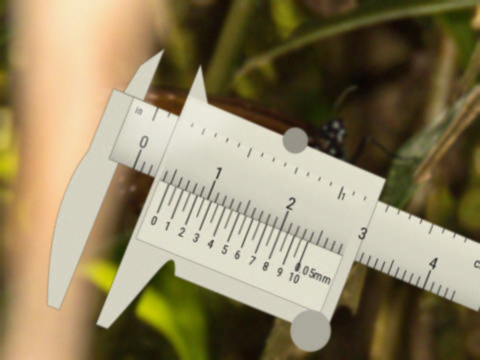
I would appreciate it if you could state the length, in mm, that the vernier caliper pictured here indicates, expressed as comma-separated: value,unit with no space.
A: 4.8,mm
